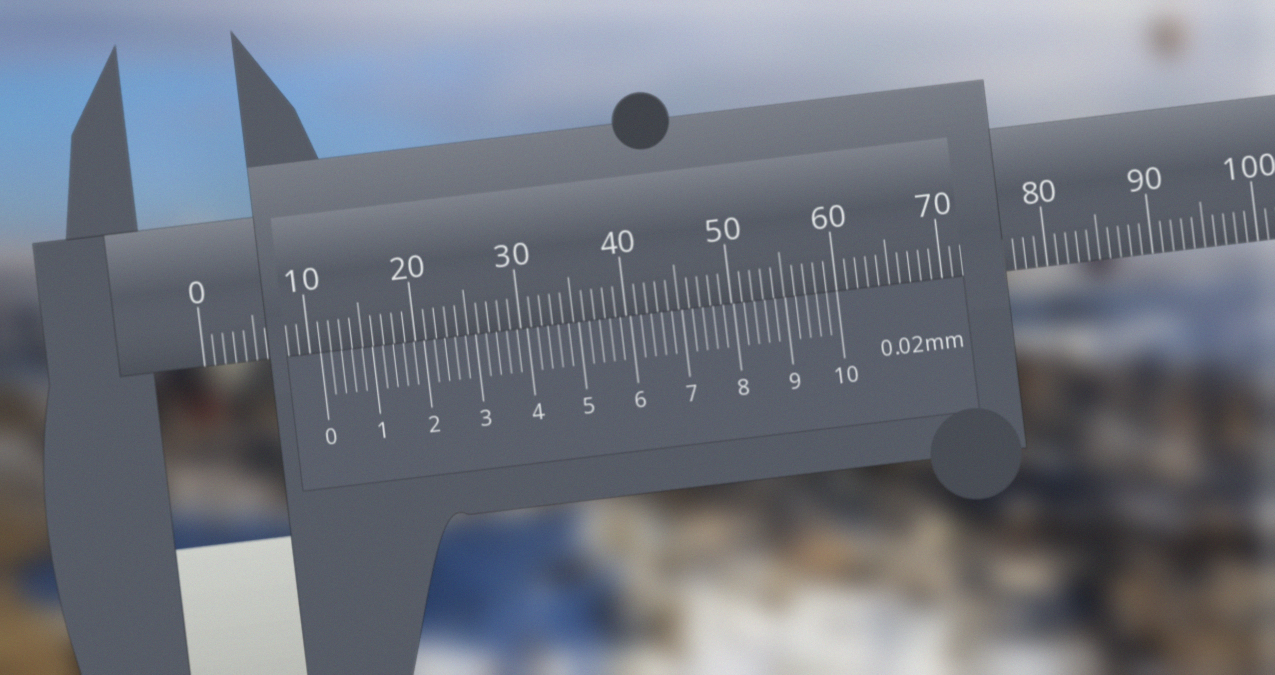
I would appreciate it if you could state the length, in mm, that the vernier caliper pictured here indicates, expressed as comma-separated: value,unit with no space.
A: 11.0,mm
